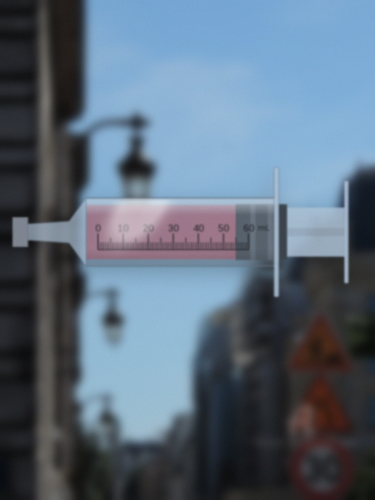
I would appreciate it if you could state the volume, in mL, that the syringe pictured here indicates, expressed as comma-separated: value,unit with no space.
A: 55,mL
